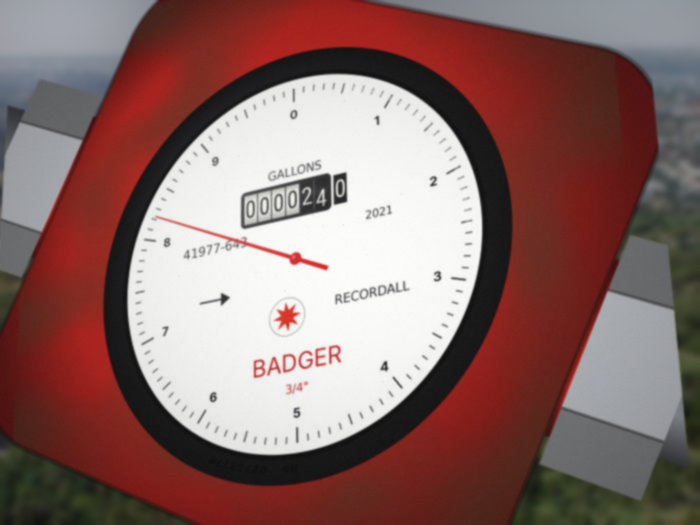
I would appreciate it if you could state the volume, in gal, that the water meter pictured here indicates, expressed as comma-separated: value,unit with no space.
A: 238.2,gal
